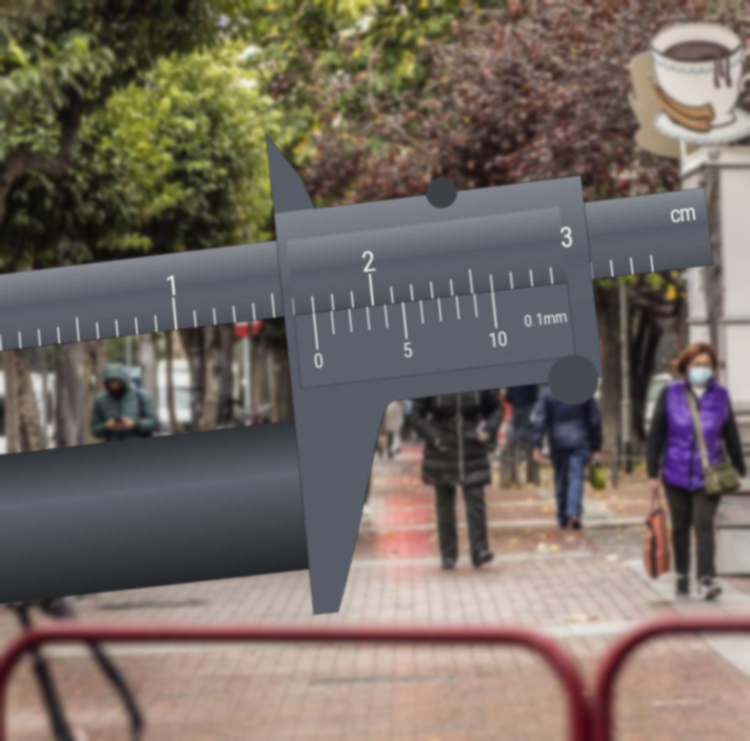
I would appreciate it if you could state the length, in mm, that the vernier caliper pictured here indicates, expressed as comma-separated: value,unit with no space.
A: 17.0,mm
